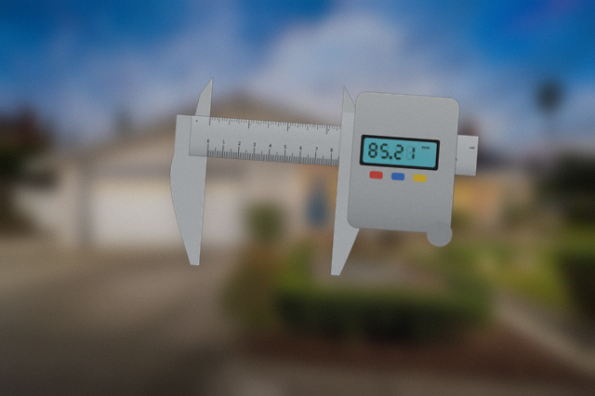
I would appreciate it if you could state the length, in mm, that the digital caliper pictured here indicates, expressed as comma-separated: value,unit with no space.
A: 85.21,mm
